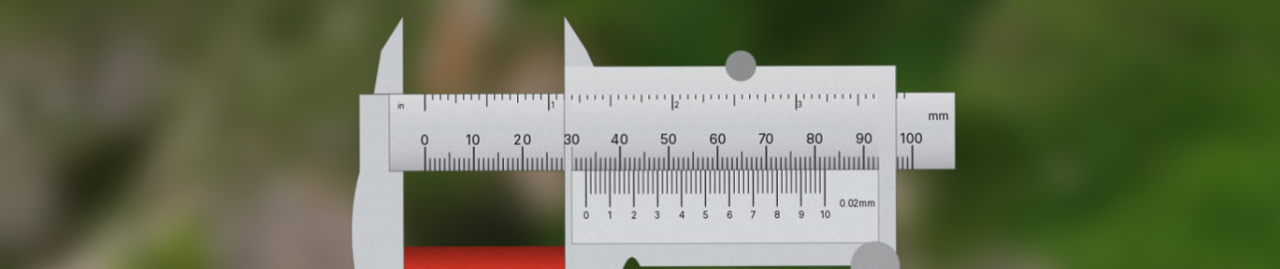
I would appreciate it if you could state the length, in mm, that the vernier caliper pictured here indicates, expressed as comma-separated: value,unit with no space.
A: 33.0,mm
